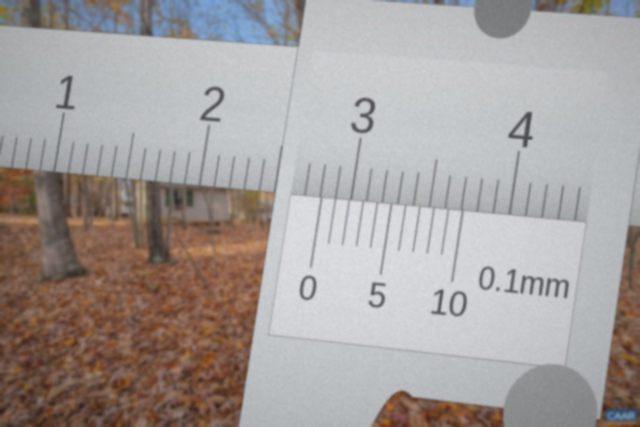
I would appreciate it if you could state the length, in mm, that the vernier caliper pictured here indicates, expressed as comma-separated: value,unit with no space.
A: 28.1,mm
